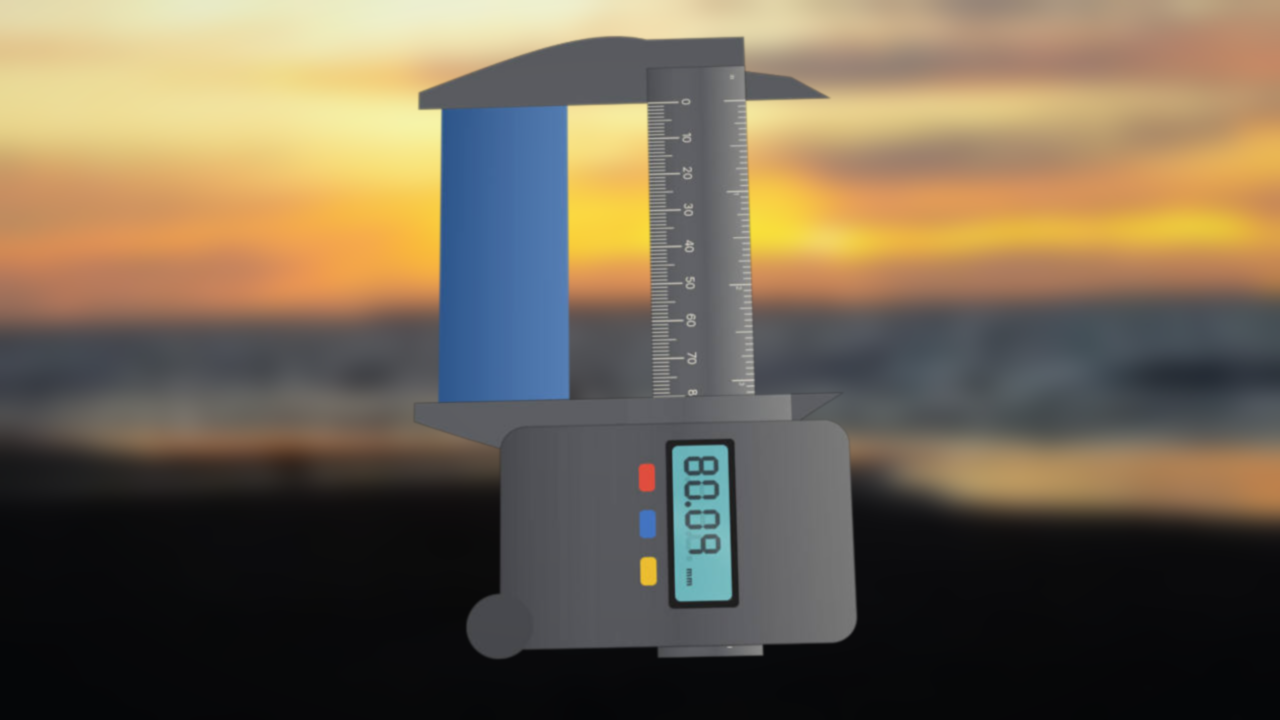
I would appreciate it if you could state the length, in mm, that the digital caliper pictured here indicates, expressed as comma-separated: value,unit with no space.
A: 80.09,mm
